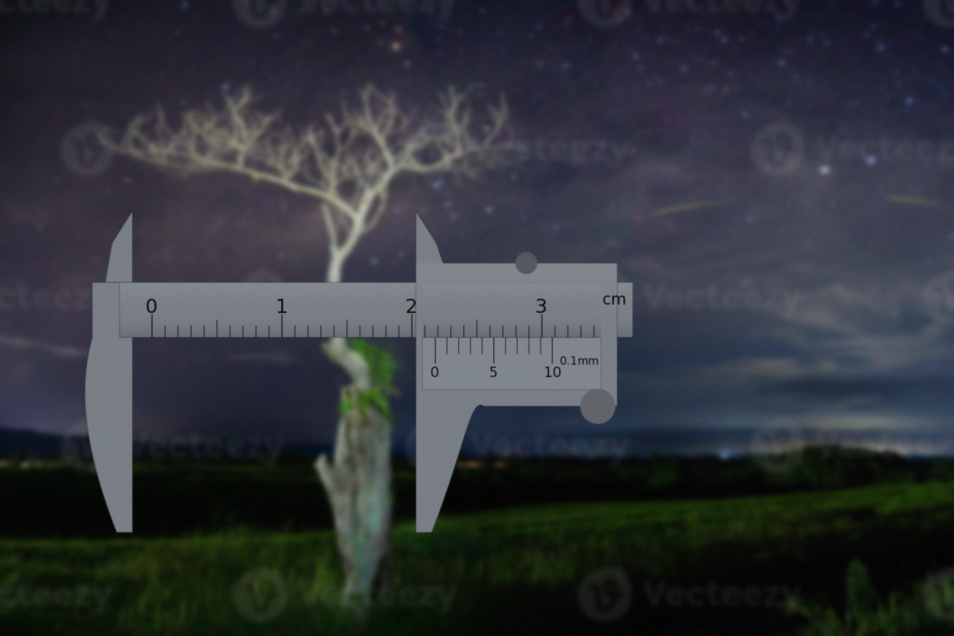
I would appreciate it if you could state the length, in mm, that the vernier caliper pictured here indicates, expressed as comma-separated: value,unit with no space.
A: 21.8,mm
